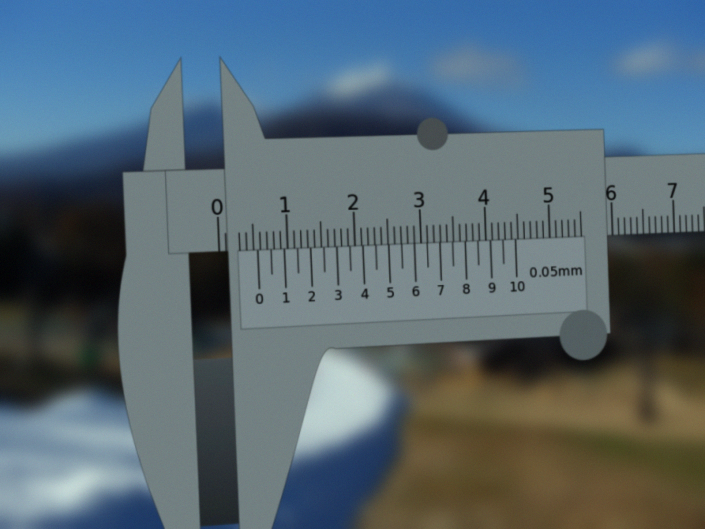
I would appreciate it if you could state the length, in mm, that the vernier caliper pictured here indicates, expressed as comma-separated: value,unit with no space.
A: 5.6,mm
